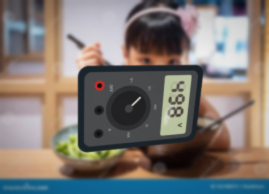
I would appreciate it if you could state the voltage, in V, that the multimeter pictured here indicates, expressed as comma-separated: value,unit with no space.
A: 498,V
